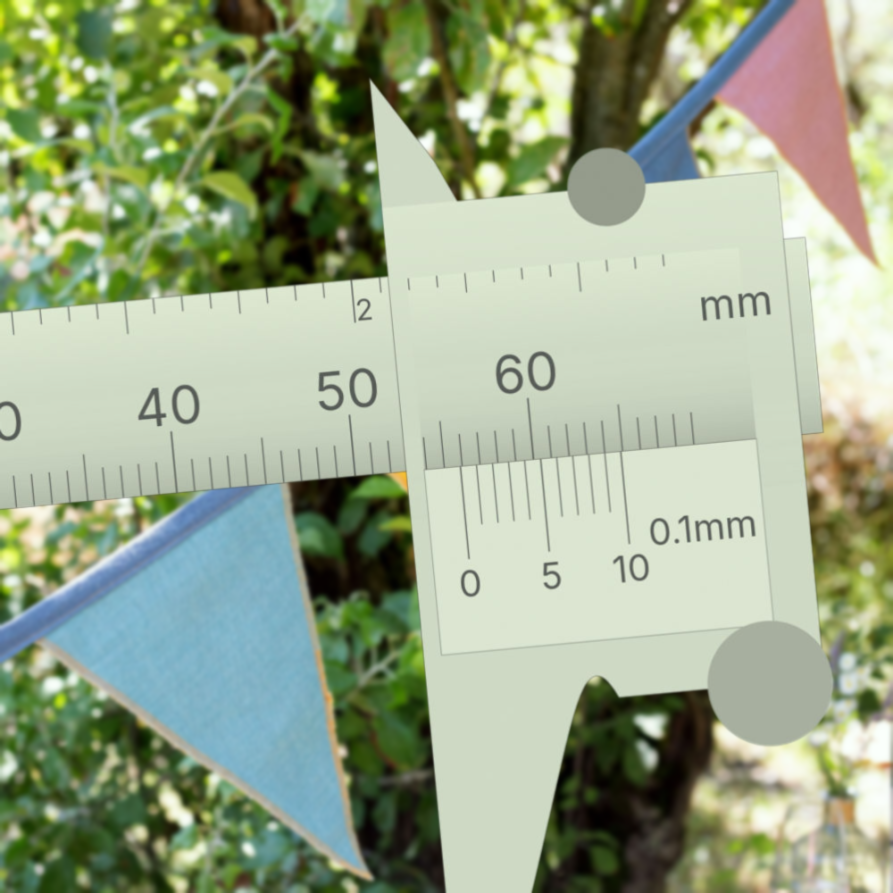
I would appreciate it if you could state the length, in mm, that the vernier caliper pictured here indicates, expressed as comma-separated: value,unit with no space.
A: 55.9,mm
